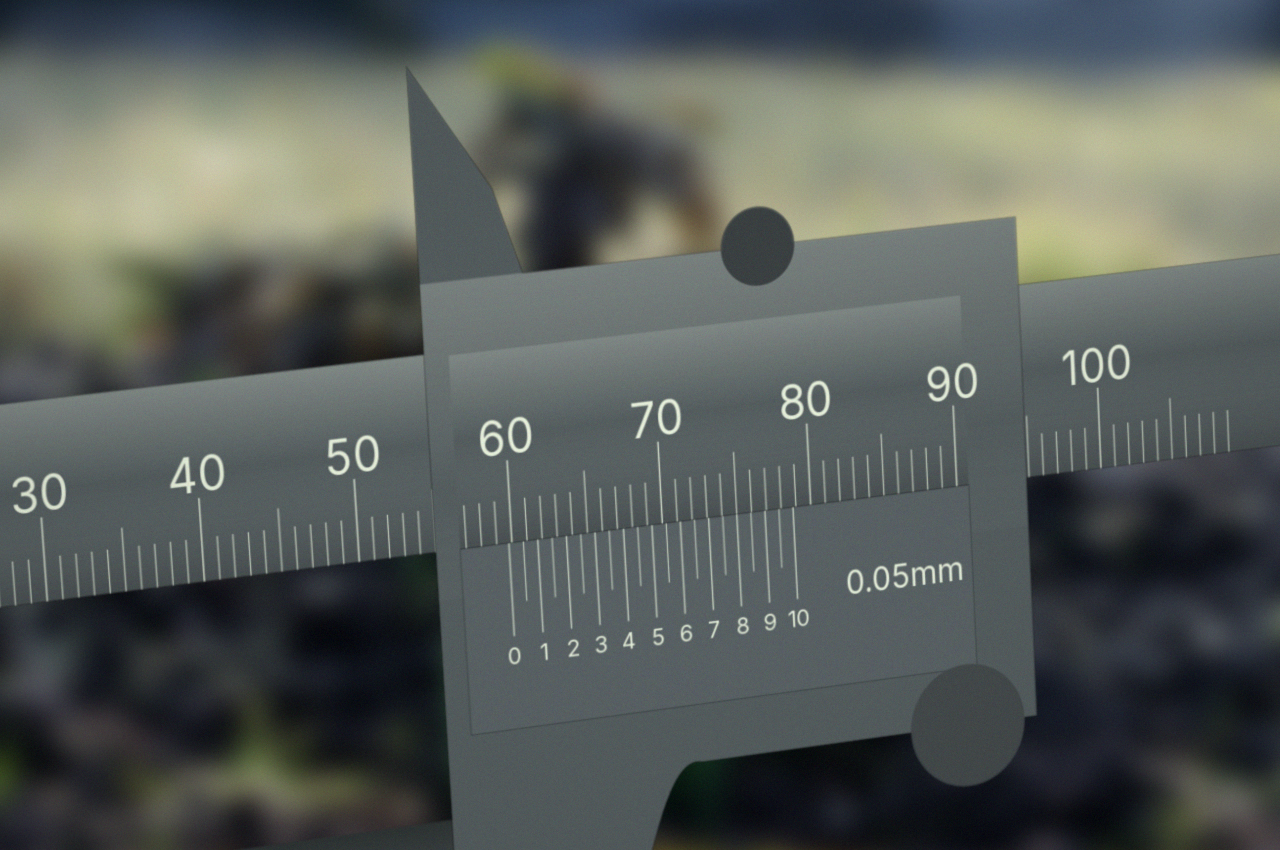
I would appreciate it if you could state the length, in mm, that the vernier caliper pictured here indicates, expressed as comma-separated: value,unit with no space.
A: 59.8,mm
